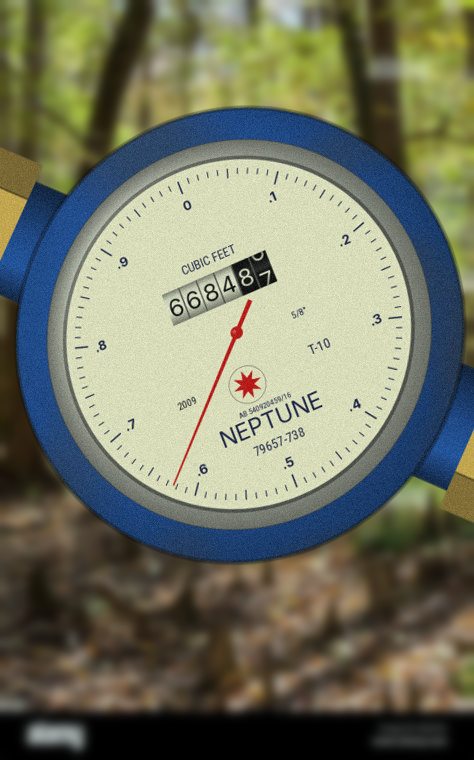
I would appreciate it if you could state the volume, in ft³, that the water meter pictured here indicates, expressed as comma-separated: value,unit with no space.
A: 668486.62,ft³
